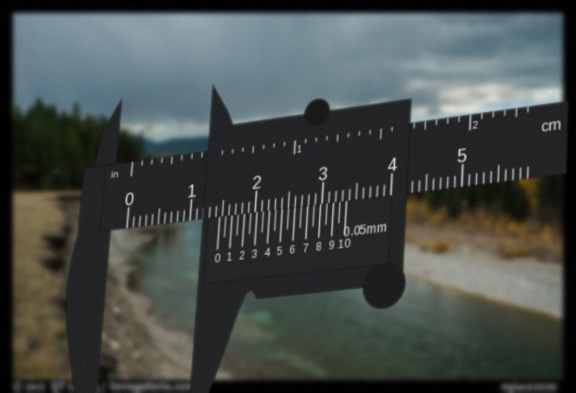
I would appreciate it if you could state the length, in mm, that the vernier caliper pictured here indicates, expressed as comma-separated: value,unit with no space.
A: 14.6,mm
